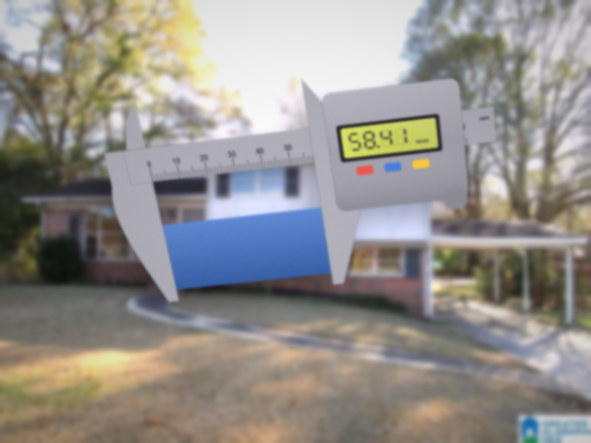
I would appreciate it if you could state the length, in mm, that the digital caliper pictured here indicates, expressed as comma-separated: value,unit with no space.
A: 58.41,mm
